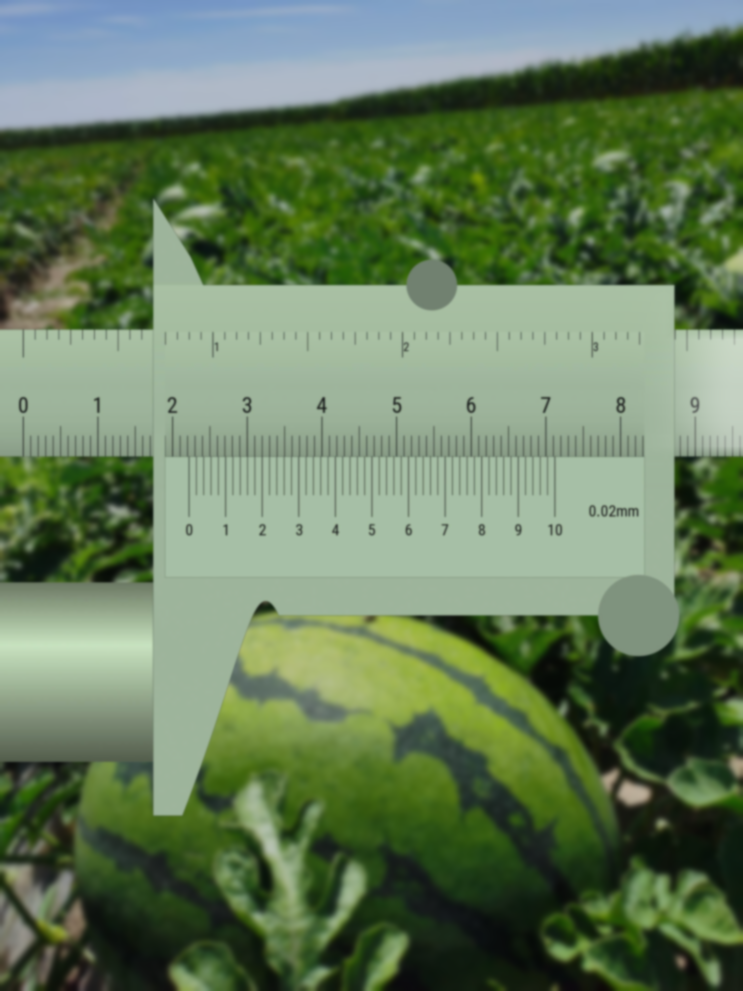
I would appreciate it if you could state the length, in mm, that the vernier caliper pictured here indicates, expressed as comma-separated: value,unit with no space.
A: 22.2,mm
